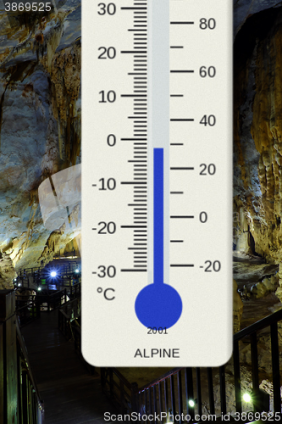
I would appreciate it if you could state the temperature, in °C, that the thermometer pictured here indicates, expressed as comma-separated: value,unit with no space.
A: -2,°C
